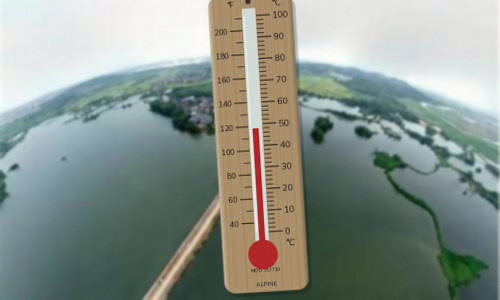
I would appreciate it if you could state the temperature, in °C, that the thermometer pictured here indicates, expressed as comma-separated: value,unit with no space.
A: 48,°C
